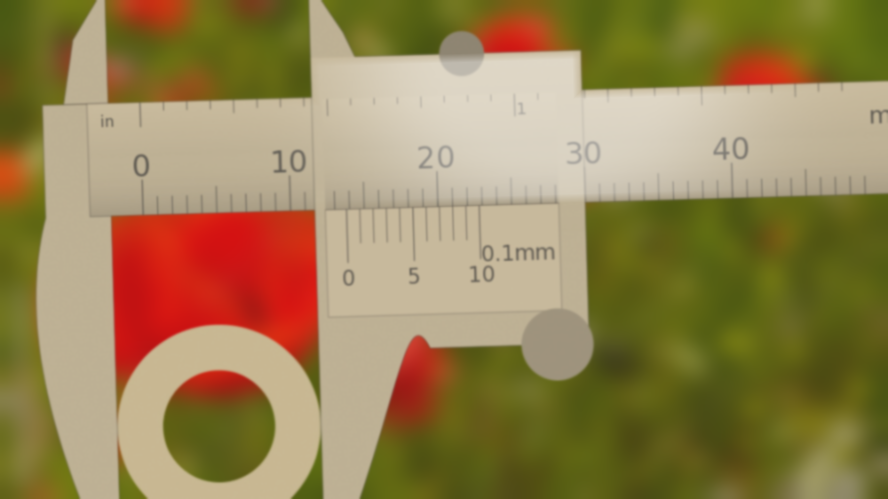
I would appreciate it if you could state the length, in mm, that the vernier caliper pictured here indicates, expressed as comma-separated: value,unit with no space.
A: 13.8,mm
